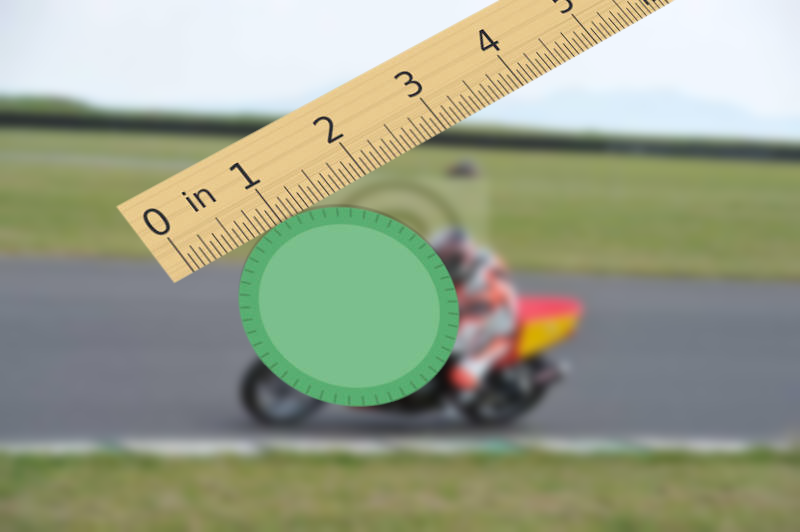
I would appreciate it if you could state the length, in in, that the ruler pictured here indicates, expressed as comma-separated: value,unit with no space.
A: 2.0625,in
